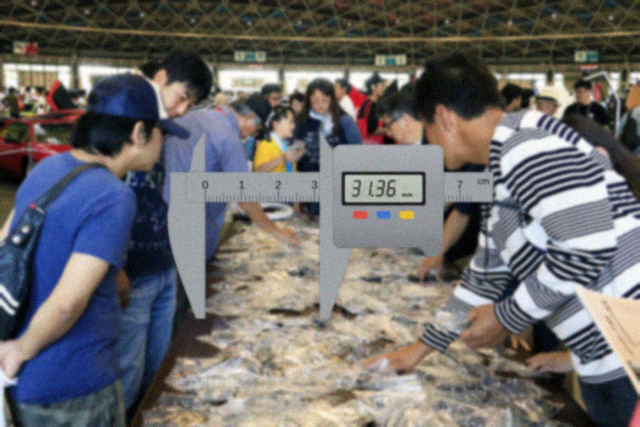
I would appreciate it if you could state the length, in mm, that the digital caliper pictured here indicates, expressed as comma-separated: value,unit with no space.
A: 31.36,mm
